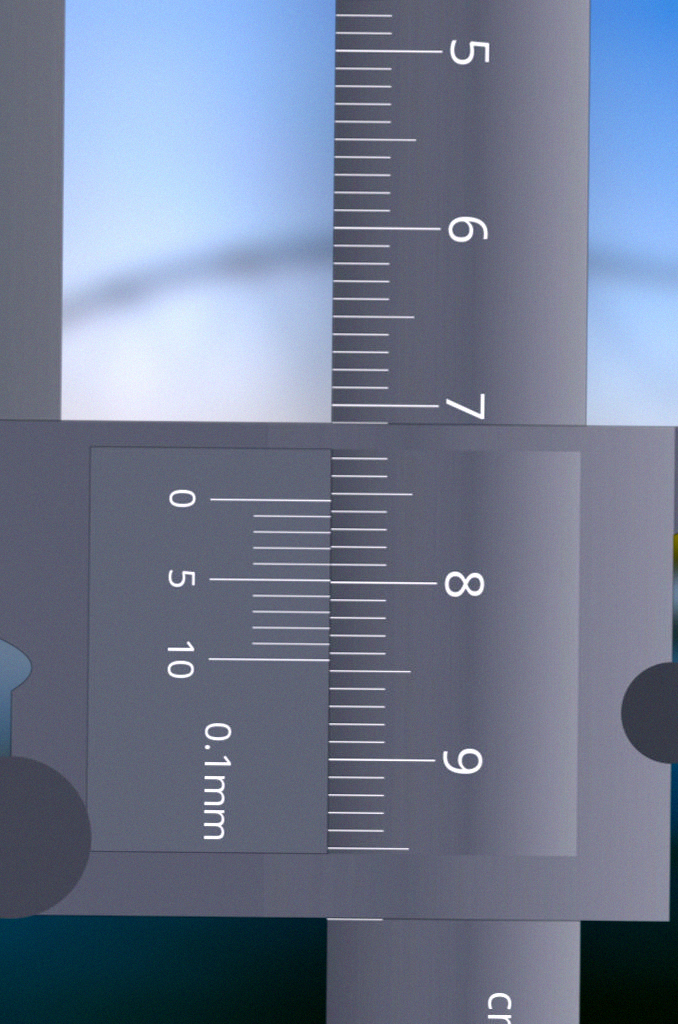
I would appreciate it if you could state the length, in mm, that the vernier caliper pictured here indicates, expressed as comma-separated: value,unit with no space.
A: 75.4,mm
